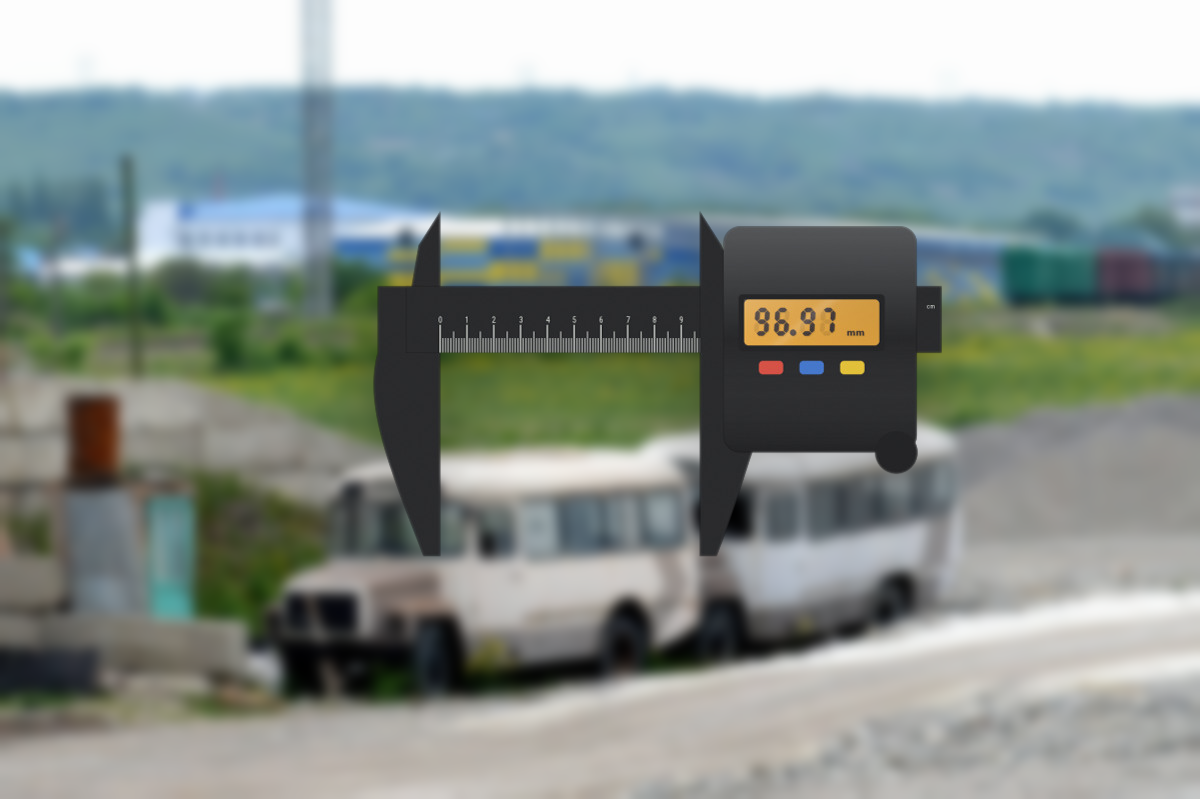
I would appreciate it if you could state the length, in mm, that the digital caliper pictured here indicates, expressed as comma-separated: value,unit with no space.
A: 96.97,mm
